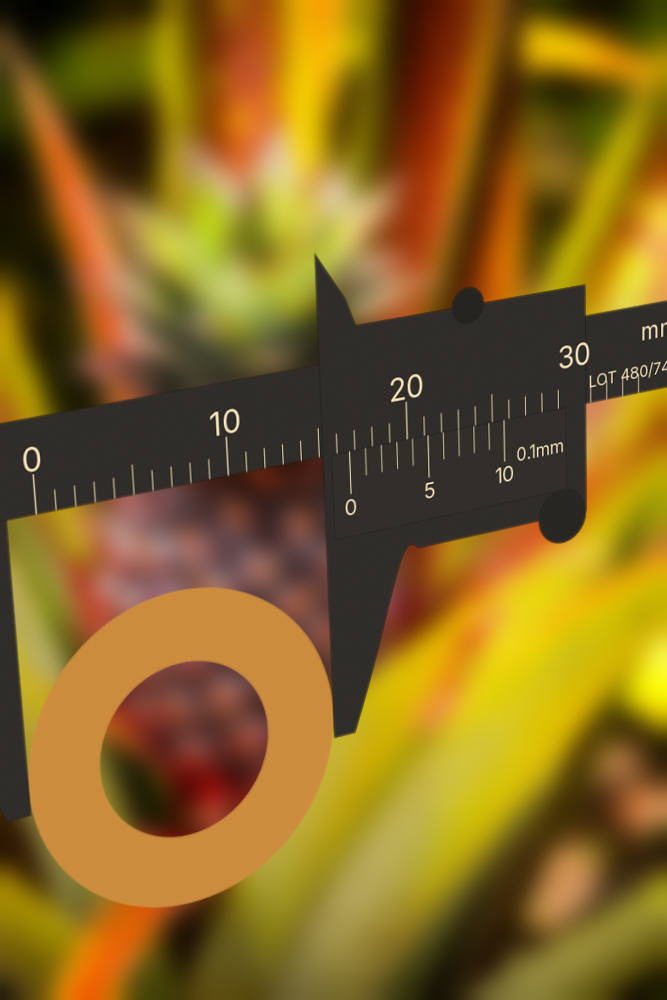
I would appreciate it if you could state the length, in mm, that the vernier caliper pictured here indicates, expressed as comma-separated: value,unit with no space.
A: 16.7,mm
